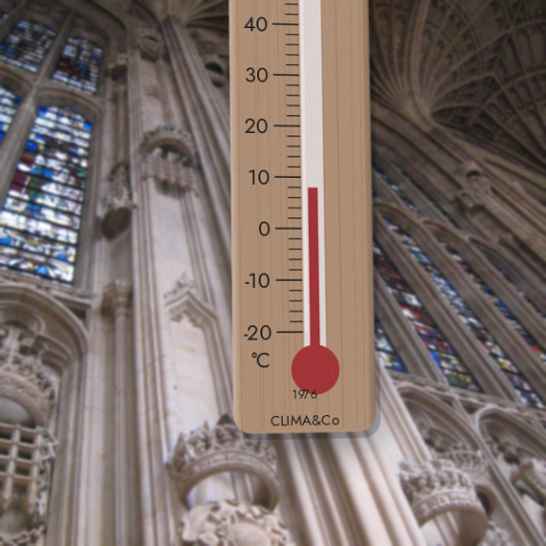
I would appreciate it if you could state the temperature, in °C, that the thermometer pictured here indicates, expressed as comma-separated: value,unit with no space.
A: 8,°C
